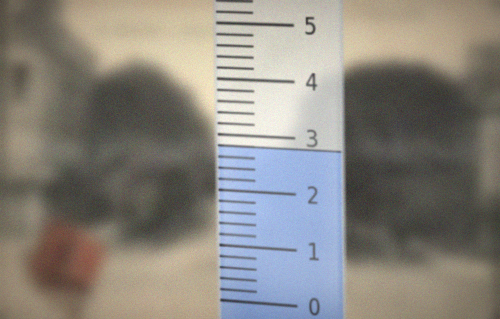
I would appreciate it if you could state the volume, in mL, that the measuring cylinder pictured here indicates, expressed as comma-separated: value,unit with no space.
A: 2.8,mL
